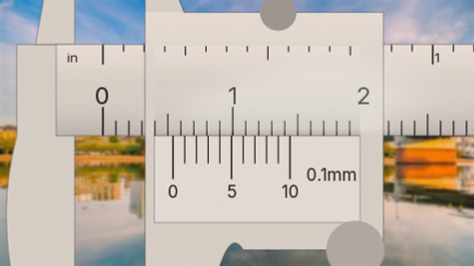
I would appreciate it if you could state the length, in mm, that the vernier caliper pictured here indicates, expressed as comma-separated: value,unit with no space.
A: 5.4,mm
